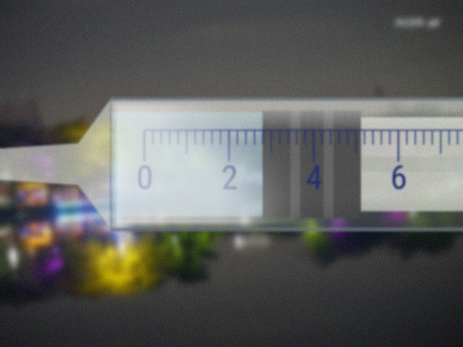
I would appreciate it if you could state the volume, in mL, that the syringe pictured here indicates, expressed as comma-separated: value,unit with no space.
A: 2.8,mL
